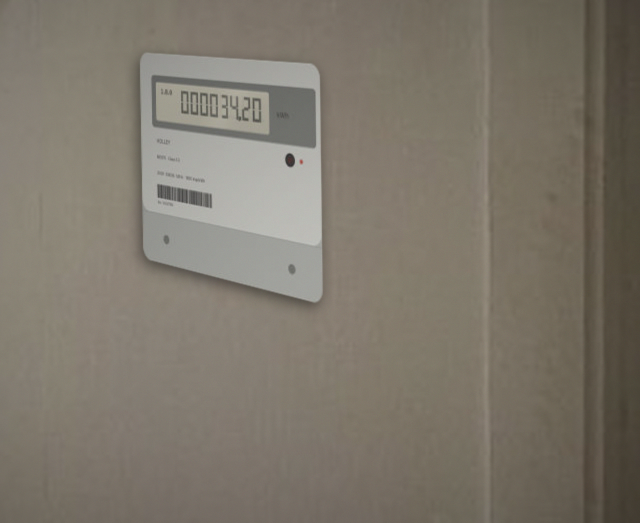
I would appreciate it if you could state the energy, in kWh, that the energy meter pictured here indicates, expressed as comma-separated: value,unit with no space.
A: 34.20,kWh
